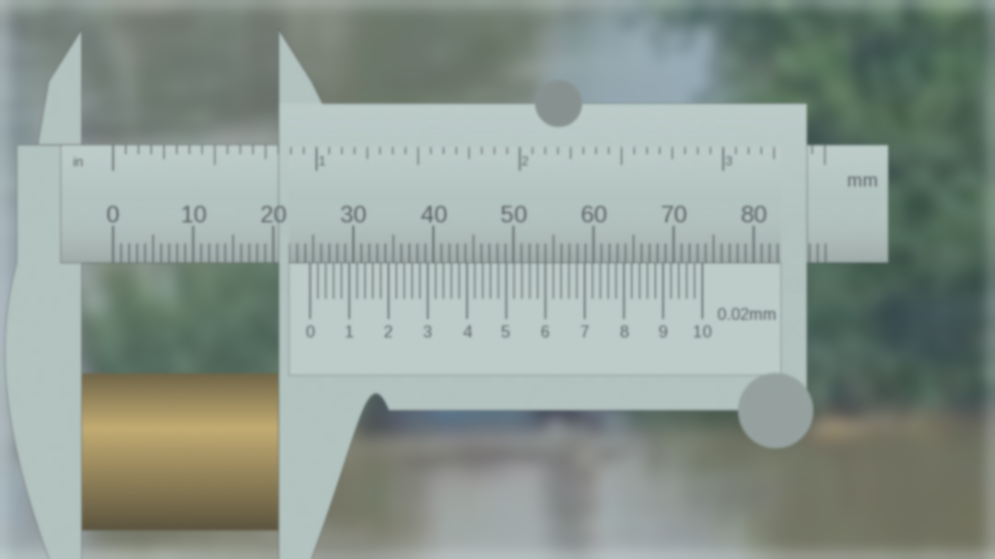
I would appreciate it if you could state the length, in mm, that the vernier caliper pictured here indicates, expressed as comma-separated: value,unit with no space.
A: 24.6,mm
